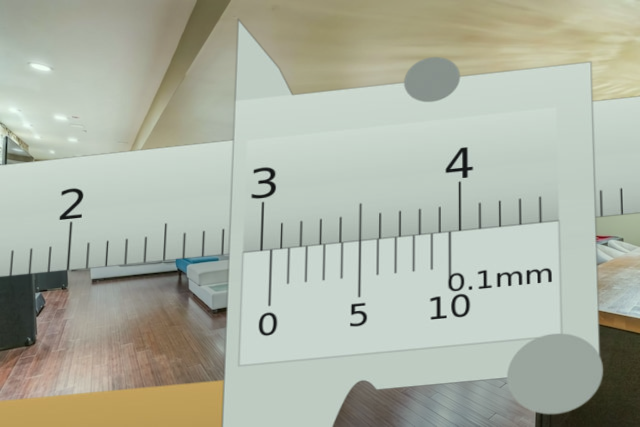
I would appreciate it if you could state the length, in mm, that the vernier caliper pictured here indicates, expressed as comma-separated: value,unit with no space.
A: 30.5,mm
